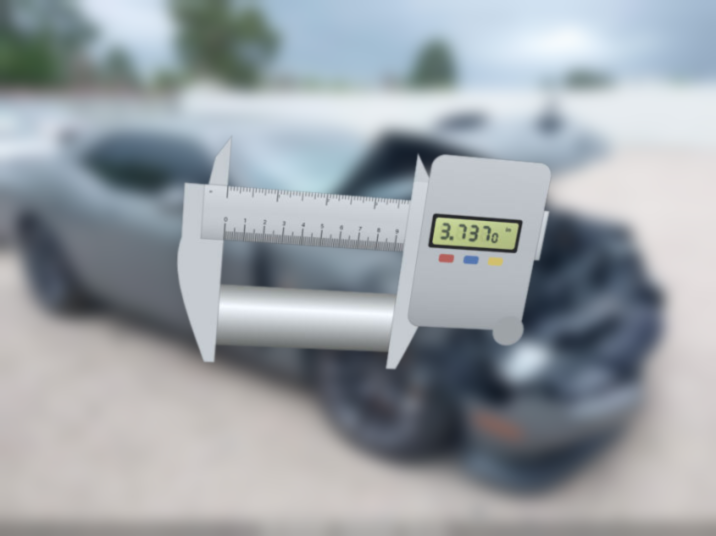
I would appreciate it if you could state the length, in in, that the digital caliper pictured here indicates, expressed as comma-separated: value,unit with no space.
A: 3.7370,in
